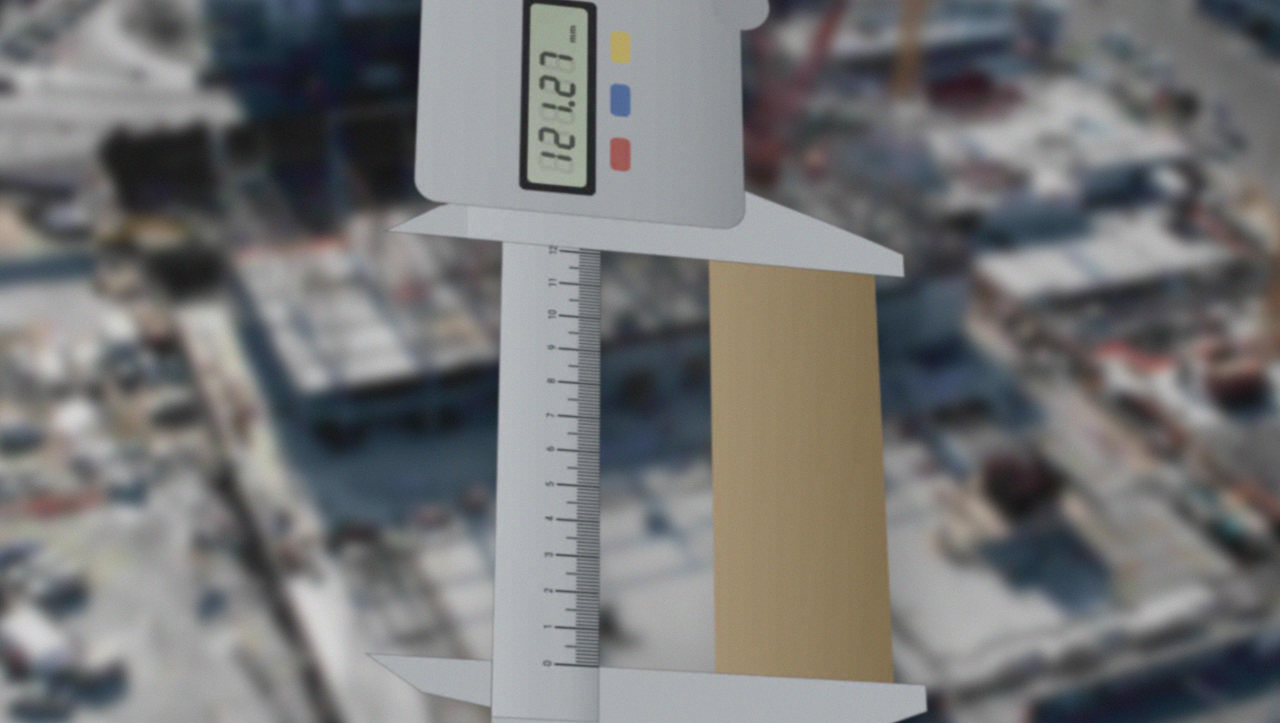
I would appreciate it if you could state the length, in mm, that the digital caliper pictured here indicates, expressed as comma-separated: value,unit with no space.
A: 121.27,mm
